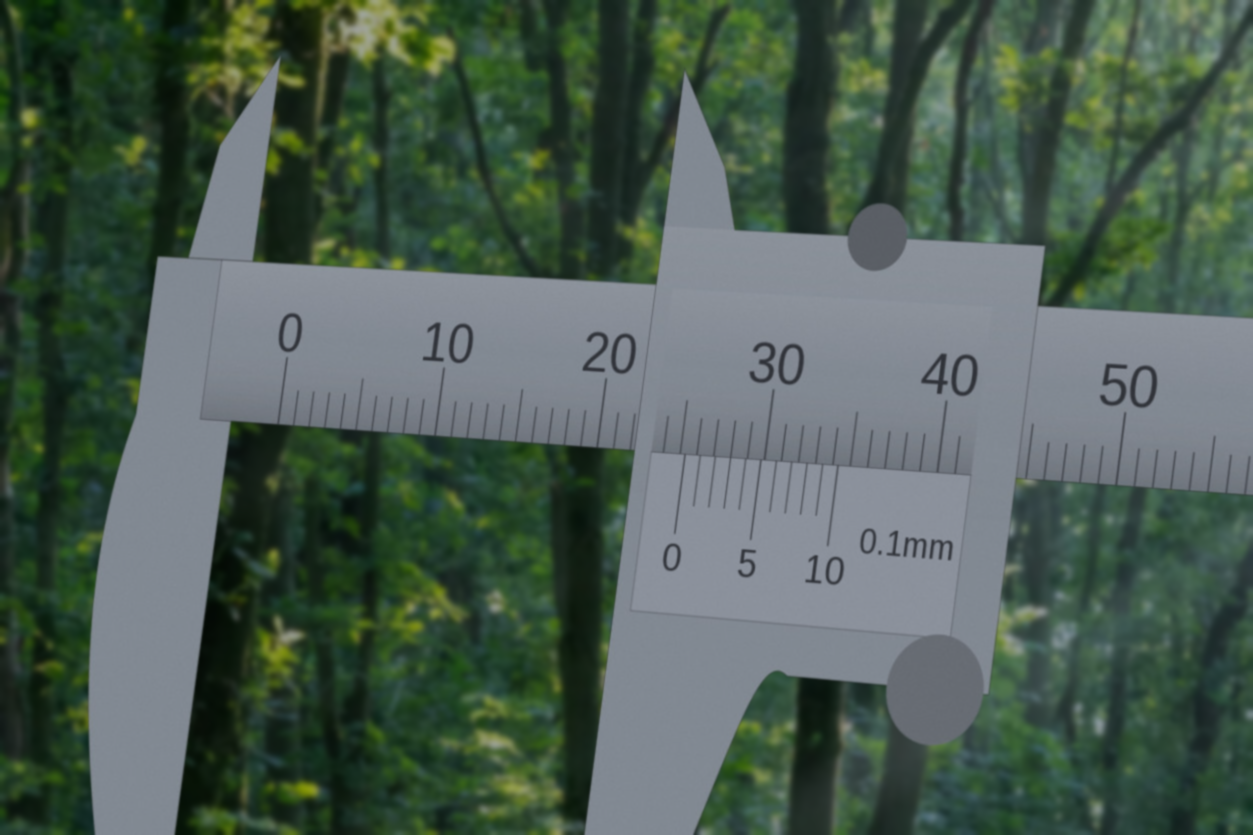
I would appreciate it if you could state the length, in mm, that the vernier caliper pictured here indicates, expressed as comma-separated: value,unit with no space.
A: 25.3,mm
